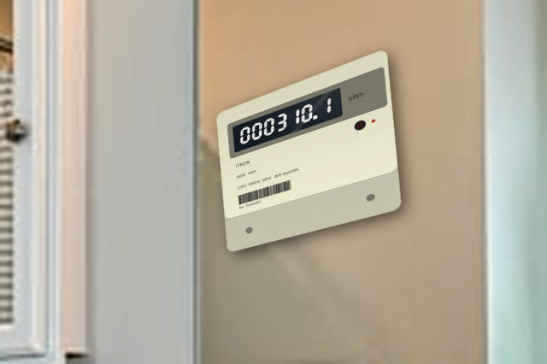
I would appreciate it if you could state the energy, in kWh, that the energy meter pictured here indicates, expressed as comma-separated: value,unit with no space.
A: 310.1,kWh
